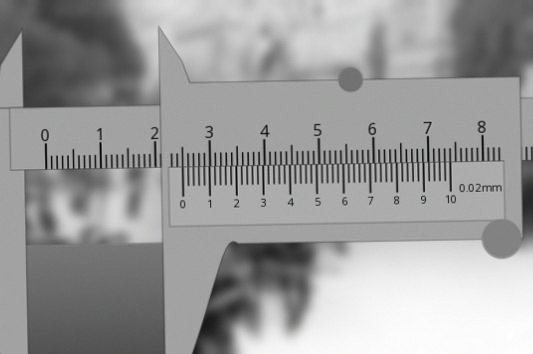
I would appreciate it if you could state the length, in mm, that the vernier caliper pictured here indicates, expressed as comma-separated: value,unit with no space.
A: 25.0,mm
